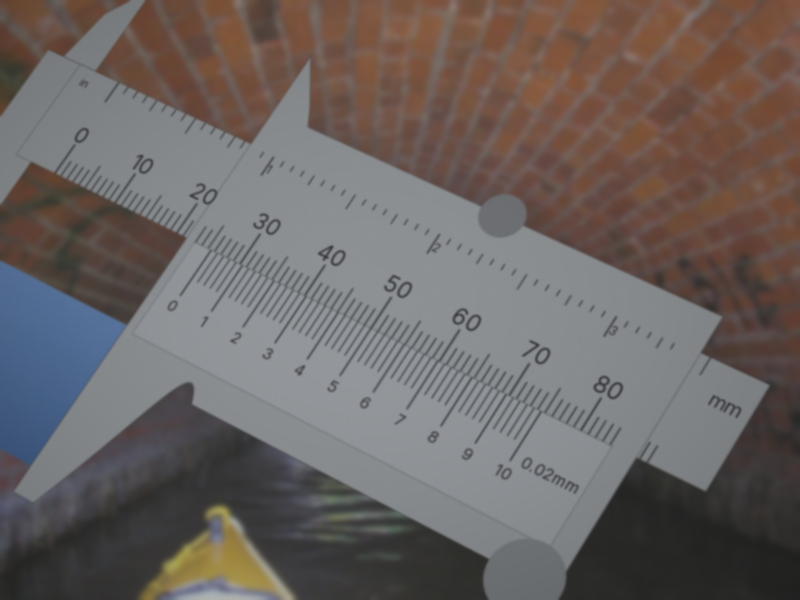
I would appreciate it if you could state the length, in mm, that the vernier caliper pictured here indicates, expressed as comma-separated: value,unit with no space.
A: 25.5,mm
